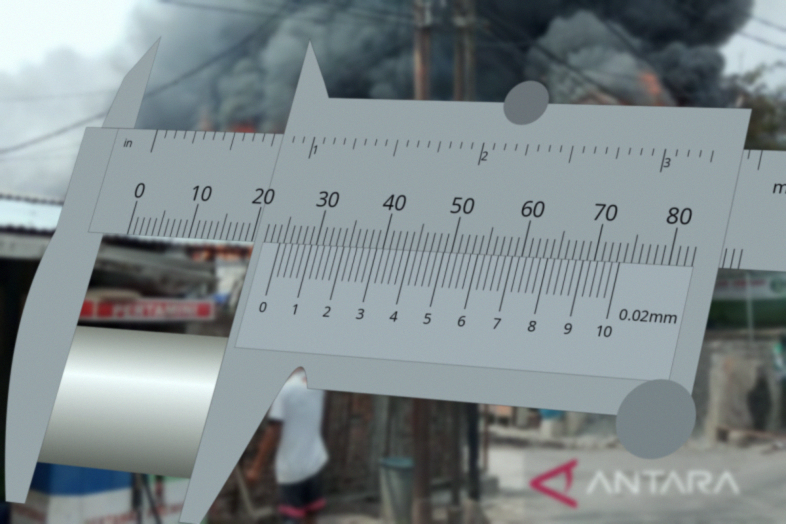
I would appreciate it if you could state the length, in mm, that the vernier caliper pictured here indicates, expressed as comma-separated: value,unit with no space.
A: 24.4,mm
